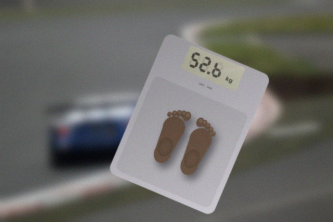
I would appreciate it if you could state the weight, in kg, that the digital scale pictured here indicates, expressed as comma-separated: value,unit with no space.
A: 52.6,kg
